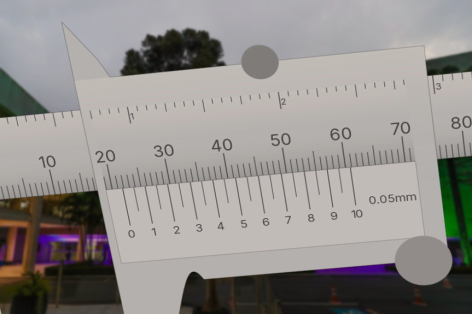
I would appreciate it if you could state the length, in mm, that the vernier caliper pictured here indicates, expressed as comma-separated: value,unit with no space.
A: 21.8,mm
